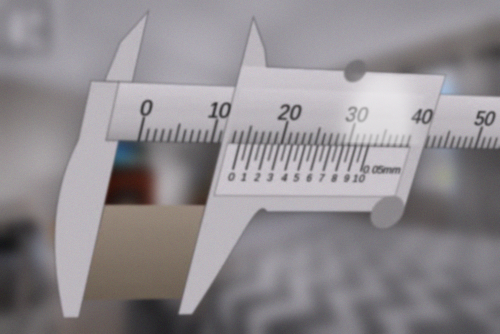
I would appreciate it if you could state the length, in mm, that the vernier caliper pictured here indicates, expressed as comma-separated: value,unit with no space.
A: 14.0,mm
